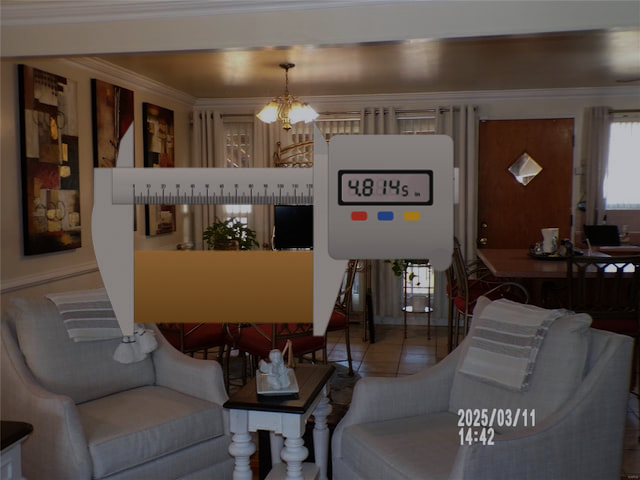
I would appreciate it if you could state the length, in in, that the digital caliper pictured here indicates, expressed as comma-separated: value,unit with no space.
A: 4.8145,in
